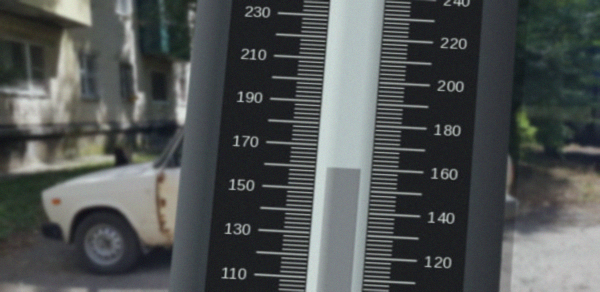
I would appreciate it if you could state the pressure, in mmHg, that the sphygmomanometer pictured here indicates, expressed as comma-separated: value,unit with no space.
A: 160,mmHg
